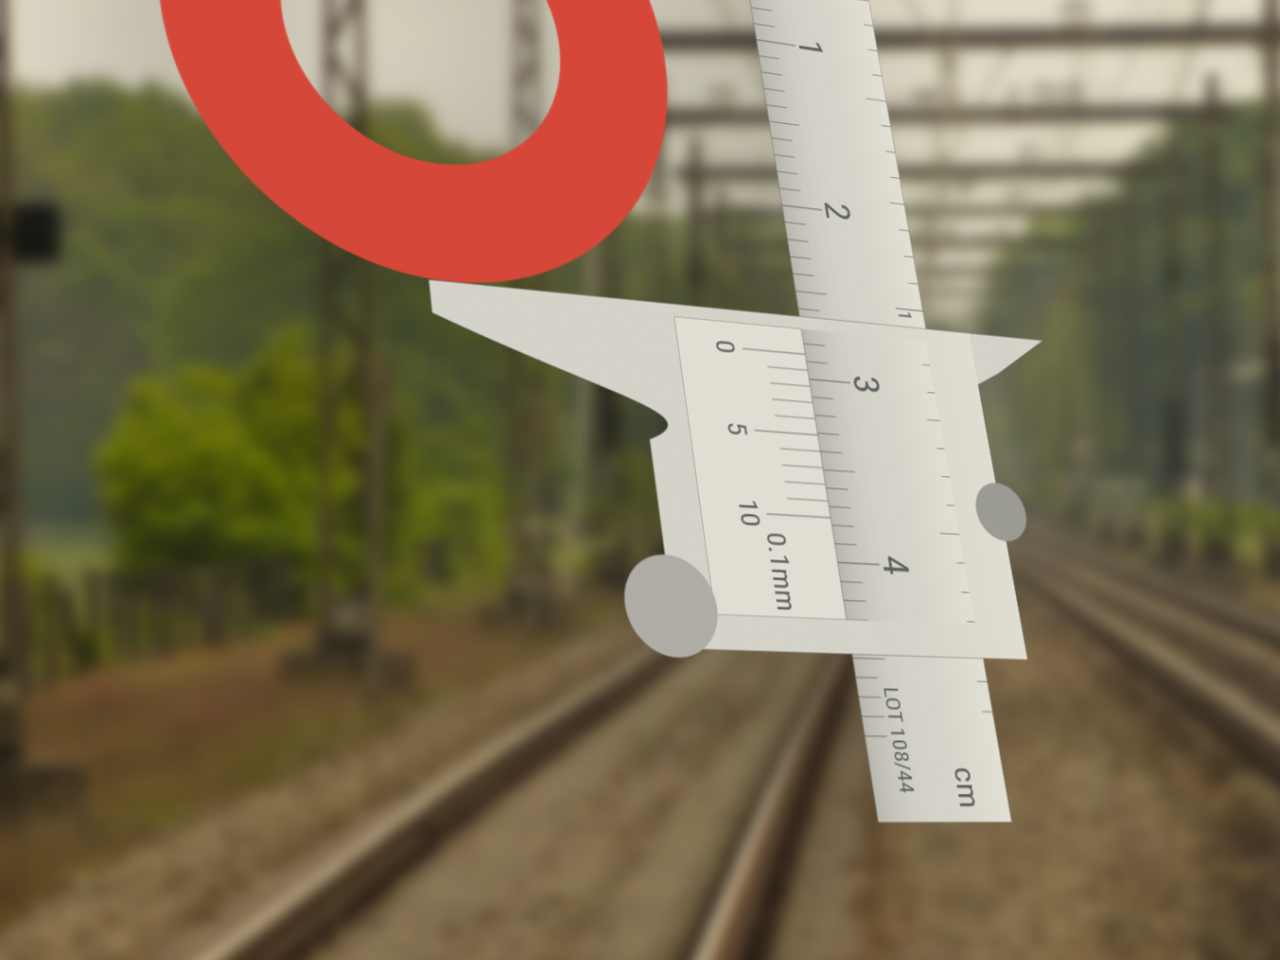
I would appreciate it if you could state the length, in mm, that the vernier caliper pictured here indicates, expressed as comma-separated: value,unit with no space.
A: 28.6,mm
